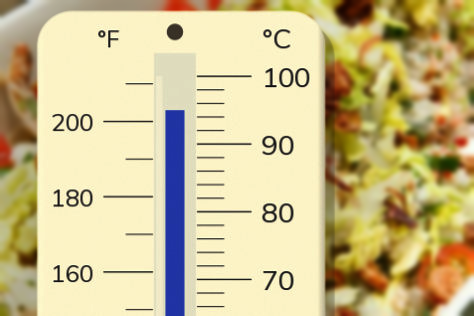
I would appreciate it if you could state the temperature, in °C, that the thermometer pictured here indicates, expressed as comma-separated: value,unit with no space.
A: 95,°C
